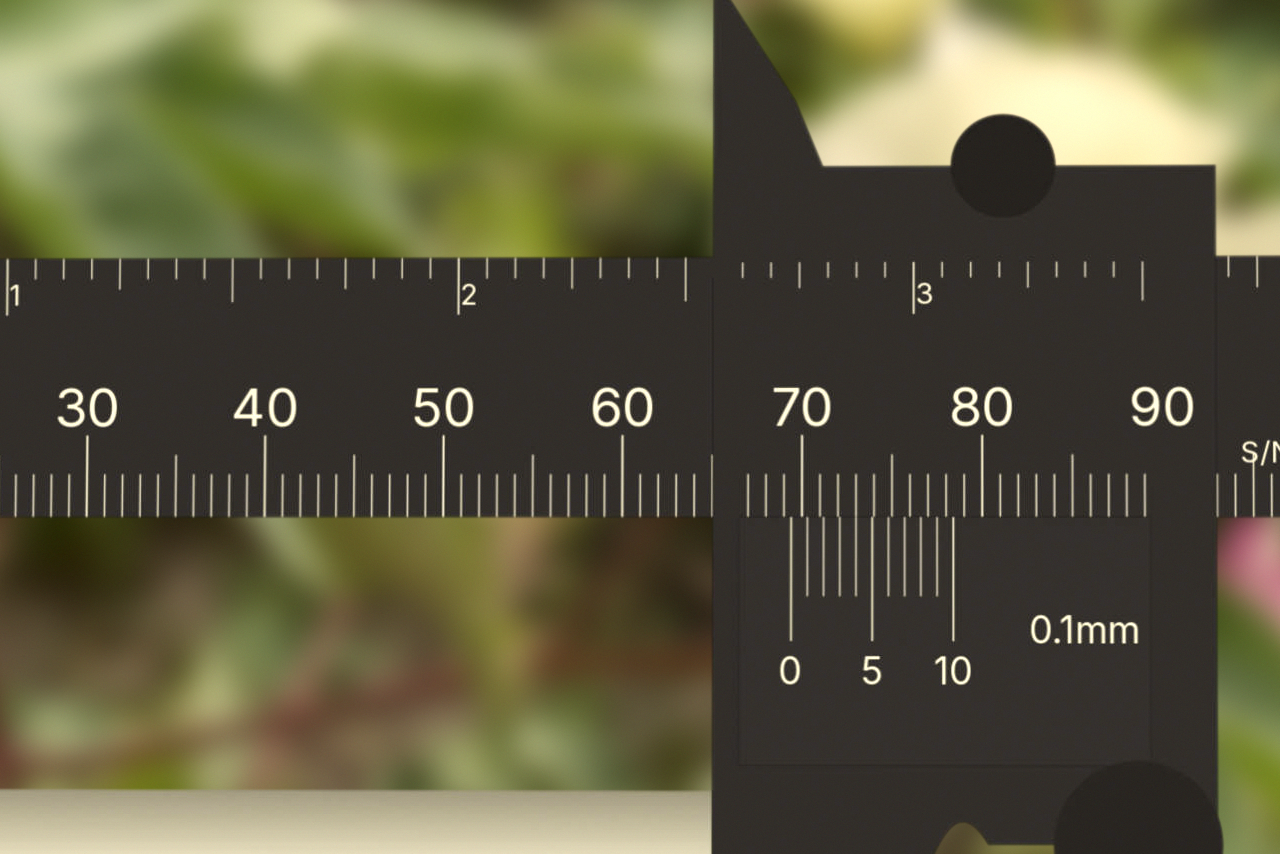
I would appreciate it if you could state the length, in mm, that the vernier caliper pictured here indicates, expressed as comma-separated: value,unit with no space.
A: 69.4,mm
